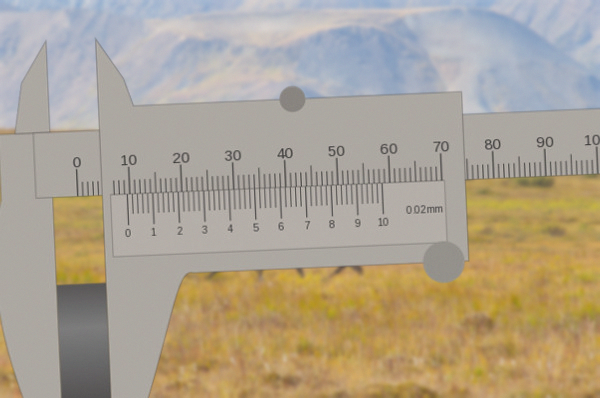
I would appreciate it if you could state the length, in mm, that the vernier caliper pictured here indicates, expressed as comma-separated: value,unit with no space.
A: 9.5,mm
